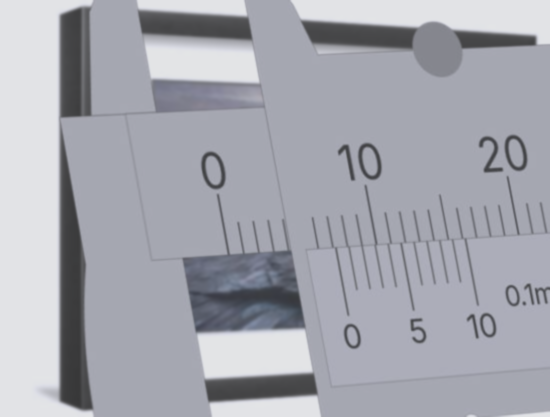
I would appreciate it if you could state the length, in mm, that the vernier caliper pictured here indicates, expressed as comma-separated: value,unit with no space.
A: 7.2,mm
